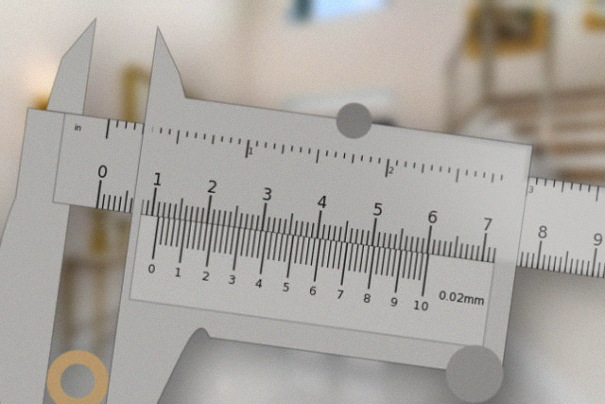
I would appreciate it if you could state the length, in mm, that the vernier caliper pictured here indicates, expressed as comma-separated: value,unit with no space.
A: 11.2,mm
